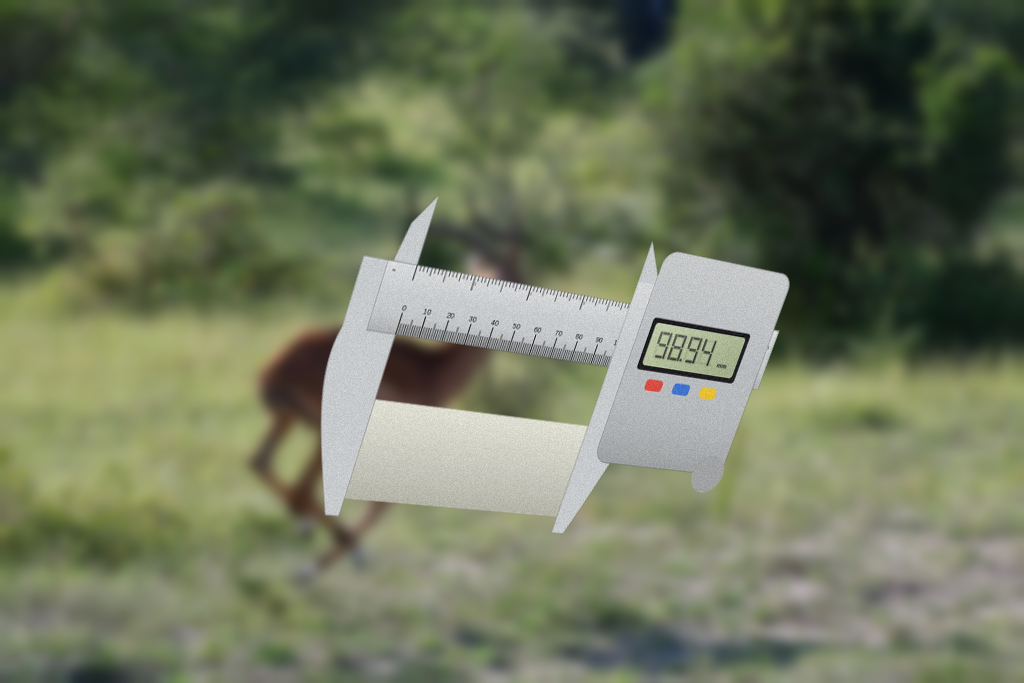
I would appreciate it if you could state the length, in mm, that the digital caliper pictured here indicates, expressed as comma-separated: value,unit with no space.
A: 98.94,mm
